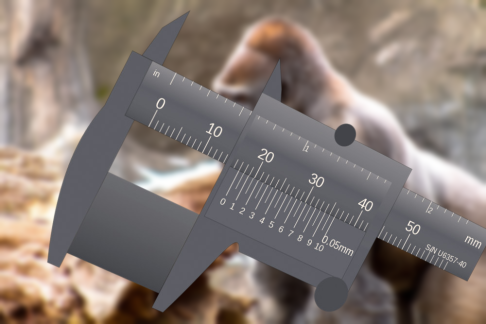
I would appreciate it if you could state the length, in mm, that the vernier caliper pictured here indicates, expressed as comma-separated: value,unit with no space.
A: 17.0,mm
